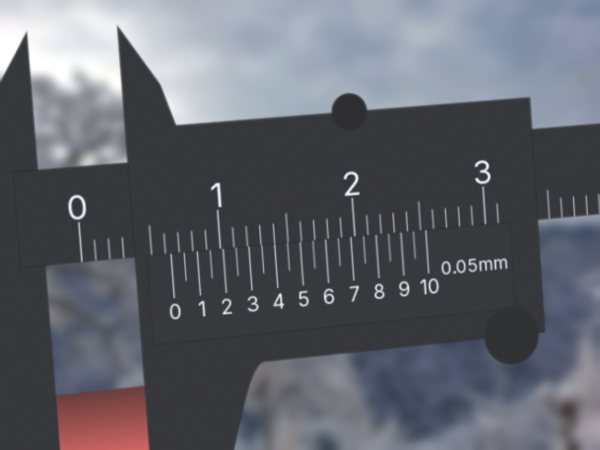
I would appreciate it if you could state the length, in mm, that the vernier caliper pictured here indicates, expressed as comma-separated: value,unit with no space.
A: 6.4,mm
